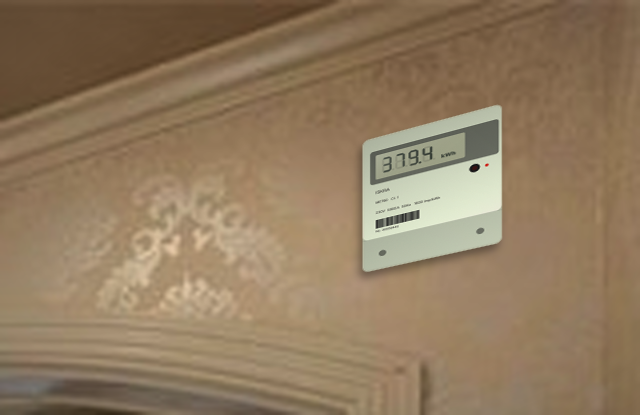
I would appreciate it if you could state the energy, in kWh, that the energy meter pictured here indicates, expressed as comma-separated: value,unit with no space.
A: 379.4,kWh
